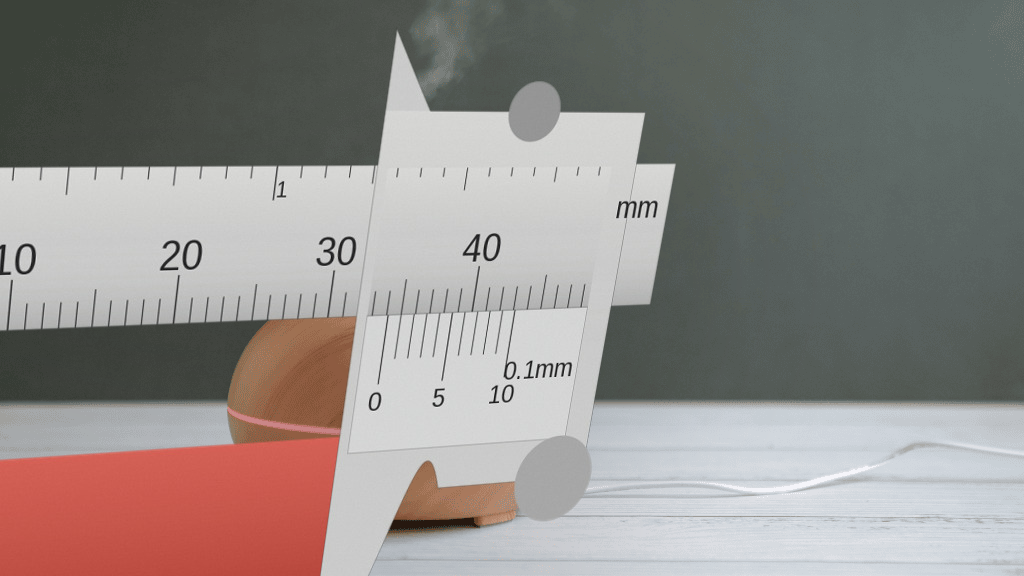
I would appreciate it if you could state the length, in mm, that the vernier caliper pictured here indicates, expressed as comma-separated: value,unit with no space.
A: 34.1,mm
